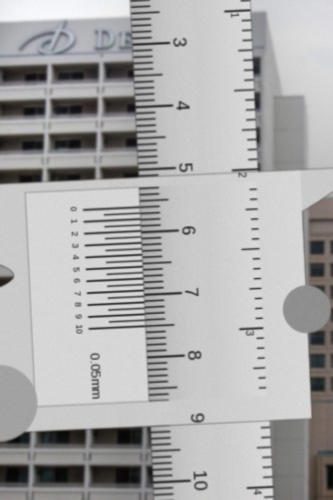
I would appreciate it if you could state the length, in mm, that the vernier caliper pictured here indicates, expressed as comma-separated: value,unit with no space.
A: 56.0,mm
